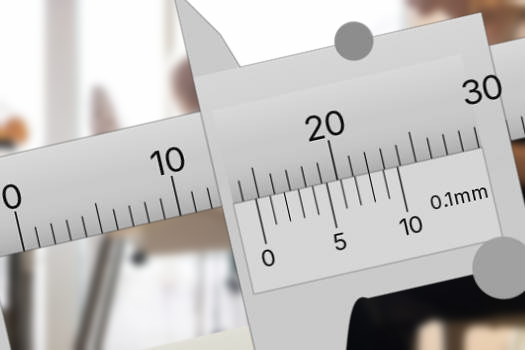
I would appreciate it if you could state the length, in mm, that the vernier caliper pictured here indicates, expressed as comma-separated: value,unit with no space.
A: 14.8,mm
